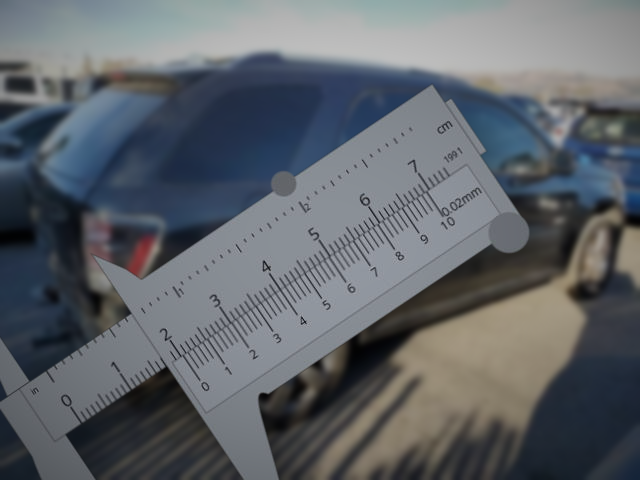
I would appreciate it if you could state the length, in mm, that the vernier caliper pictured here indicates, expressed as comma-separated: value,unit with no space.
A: 20.4,mm
